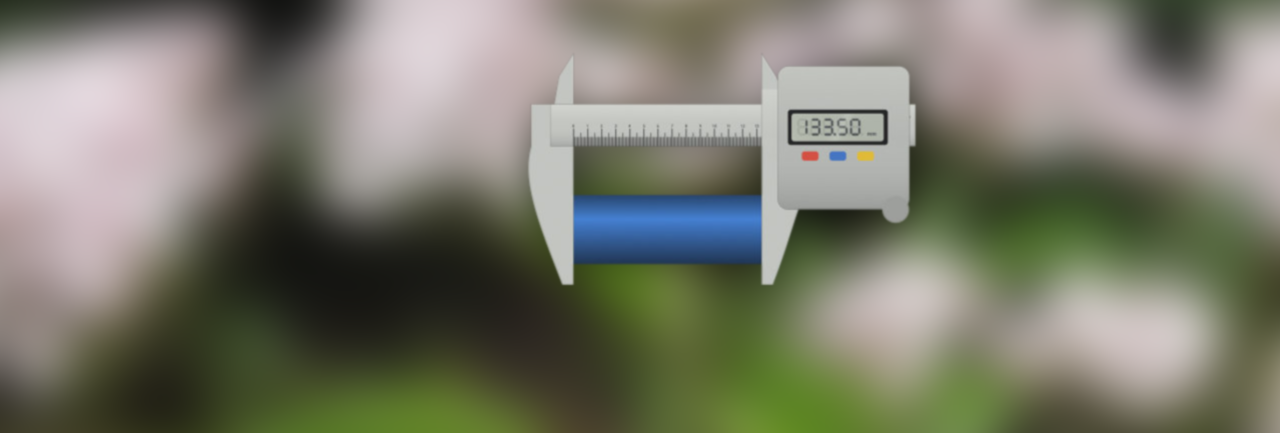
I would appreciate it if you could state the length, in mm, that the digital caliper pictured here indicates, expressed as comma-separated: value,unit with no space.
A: 133.50,mm
